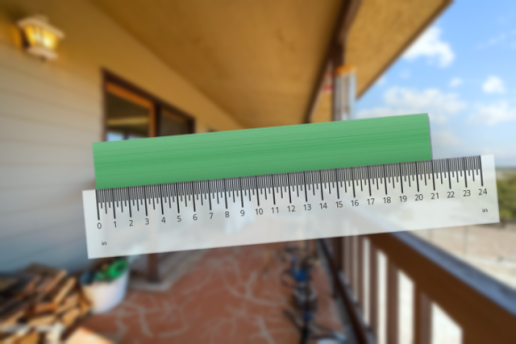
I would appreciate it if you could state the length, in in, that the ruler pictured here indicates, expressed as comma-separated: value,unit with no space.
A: 21,in
